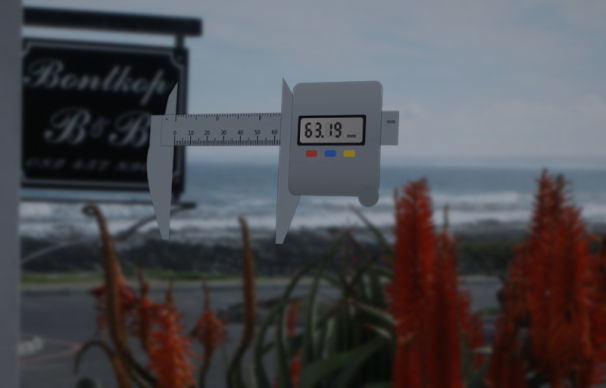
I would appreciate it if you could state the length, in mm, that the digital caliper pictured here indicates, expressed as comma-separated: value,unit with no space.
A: 63.19,mm
